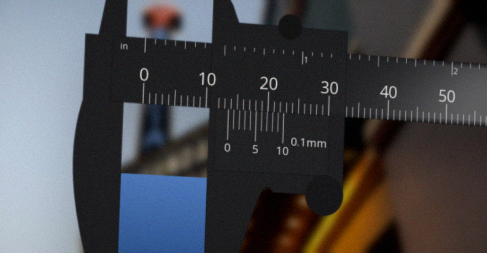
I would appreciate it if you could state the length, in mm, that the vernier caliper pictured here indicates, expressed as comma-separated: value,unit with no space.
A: 13.6,mm
